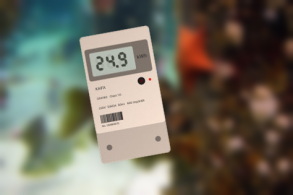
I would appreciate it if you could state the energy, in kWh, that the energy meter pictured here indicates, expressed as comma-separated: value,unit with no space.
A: 24.9,kWh
